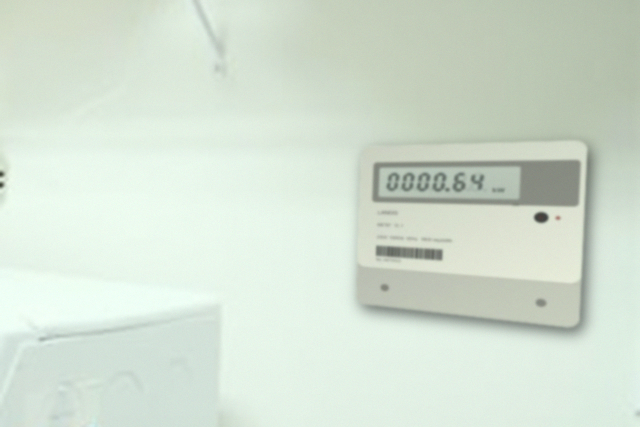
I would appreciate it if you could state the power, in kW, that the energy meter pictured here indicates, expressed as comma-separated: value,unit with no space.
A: 0.64,kW
